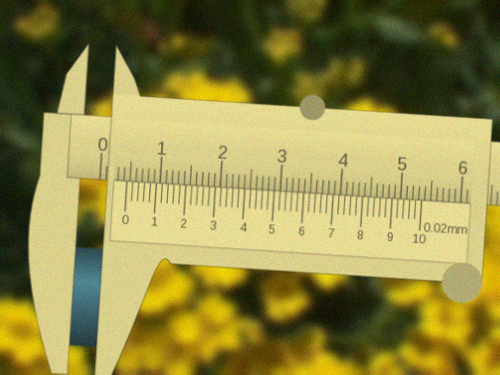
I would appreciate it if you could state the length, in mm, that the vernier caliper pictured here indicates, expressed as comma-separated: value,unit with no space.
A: 4.5,mm
